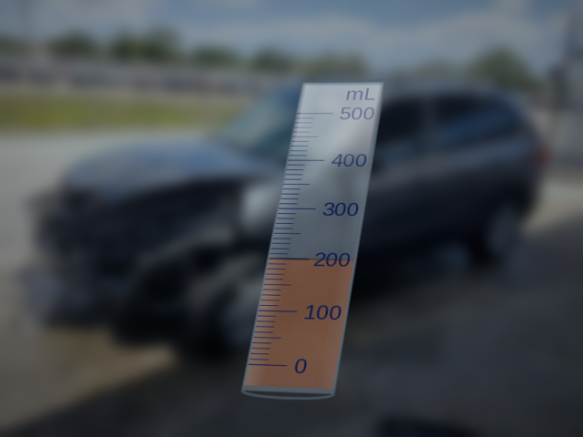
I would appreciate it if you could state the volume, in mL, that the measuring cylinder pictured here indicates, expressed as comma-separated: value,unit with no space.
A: 200,mL
